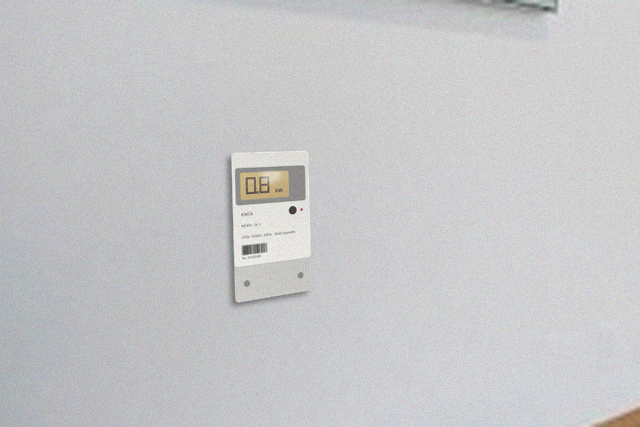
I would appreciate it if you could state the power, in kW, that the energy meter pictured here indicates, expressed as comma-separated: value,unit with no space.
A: 0.8,kW
